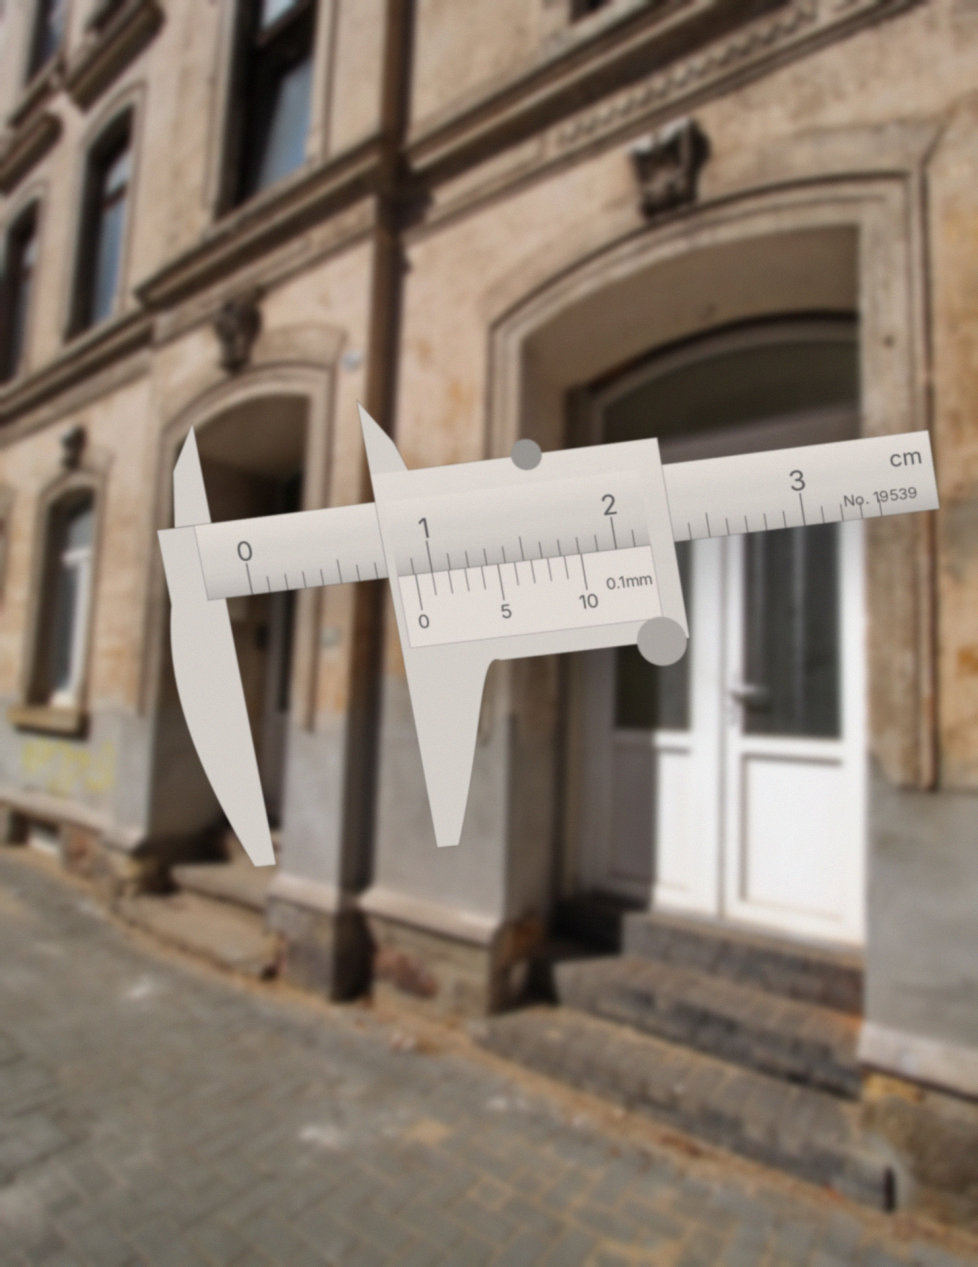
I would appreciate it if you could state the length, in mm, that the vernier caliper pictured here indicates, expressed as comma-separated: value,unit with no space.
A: 9.1,mm
